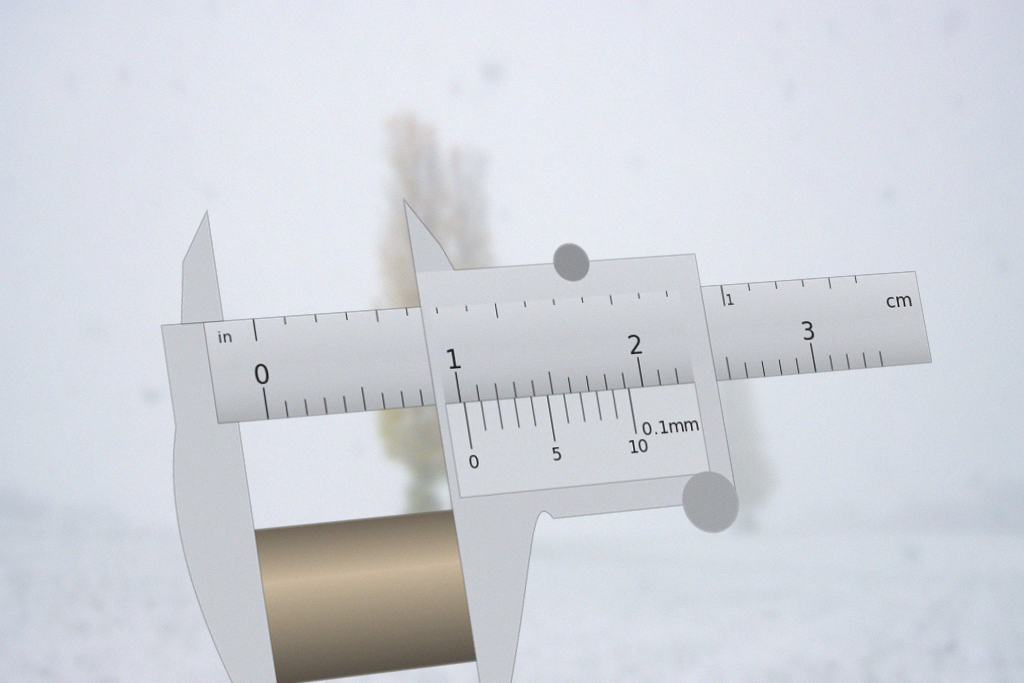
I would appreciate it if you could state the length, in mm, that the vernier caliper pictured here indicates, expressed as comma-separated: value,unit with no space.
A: 10.2,mm
